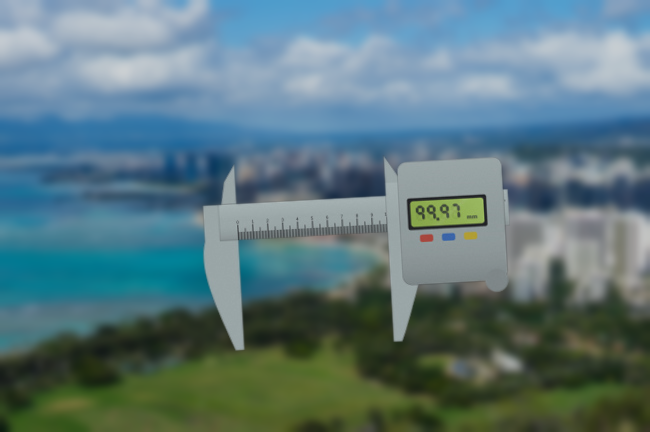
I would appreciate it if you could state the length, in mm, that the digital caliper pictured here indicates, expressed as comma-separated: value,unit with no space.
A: 99.97,mm
